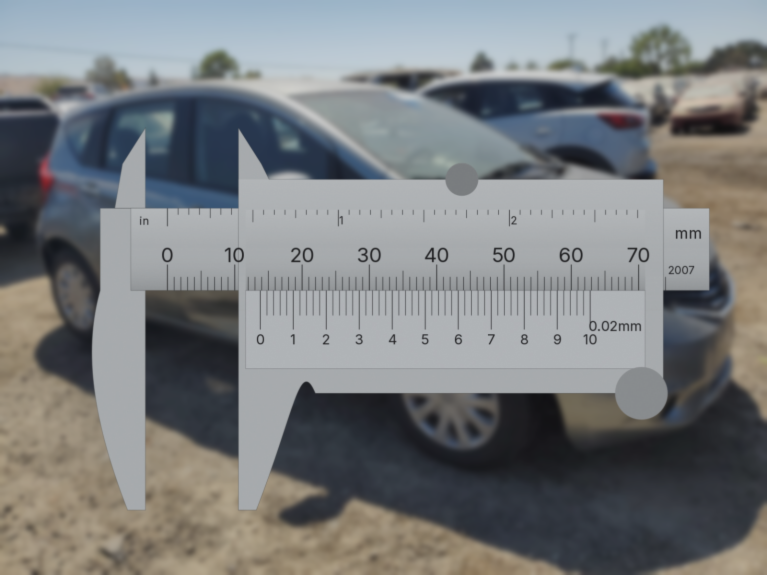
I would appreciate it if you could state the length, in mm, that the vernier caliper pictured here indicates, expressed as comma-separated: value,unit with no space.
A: 13.8,mm
